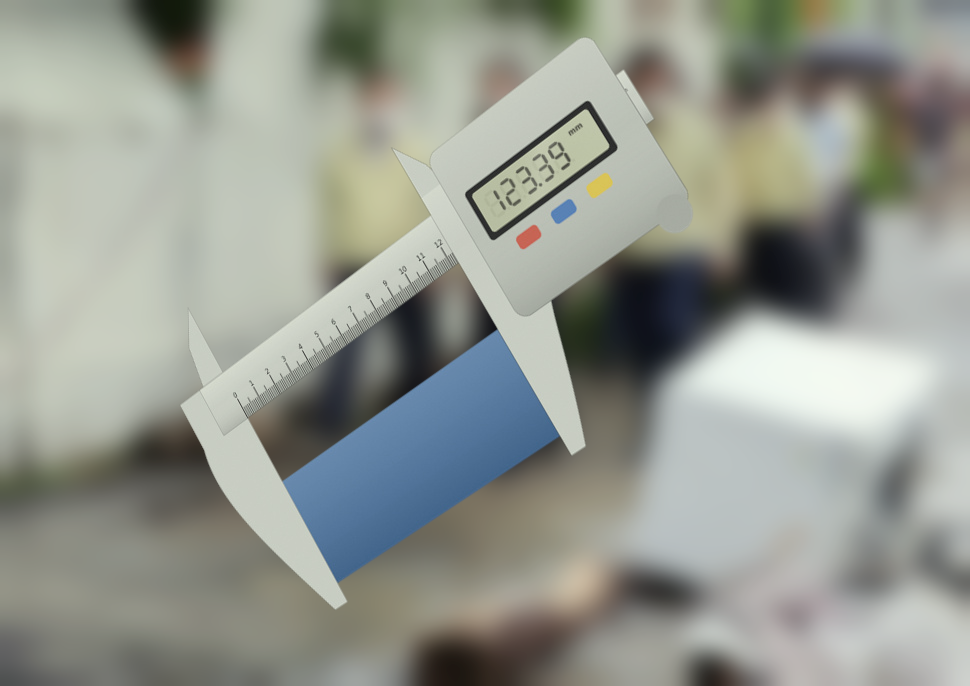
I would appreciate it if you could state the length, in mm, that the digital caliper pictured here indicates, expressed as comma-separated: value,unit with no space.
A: 123.39,mm
